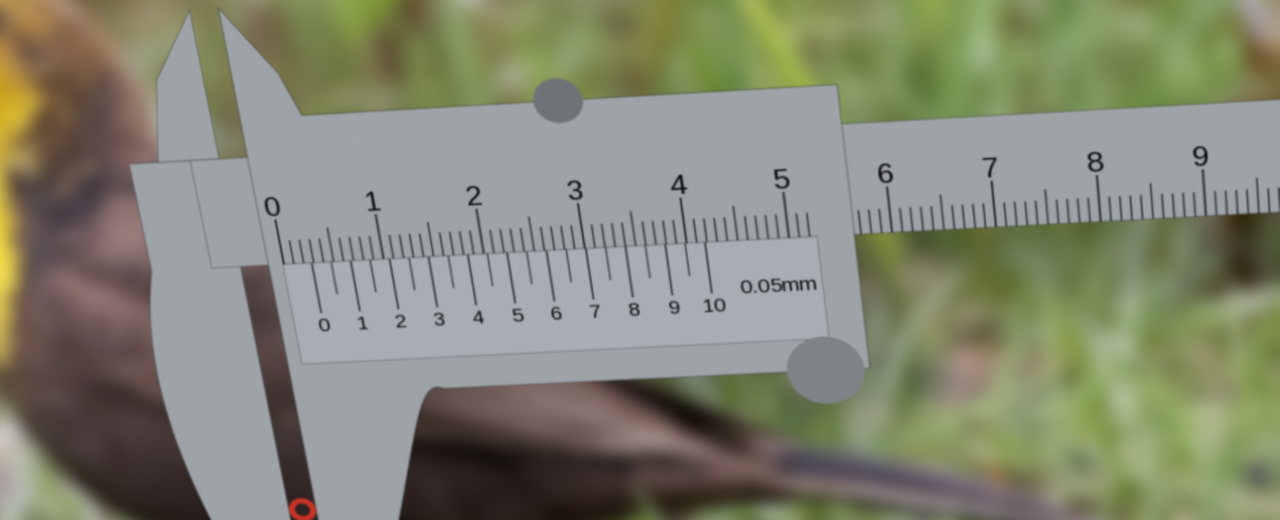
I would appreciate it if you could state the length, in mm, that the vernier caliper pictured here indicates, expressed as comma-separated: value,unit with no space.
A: 2.8,mm
